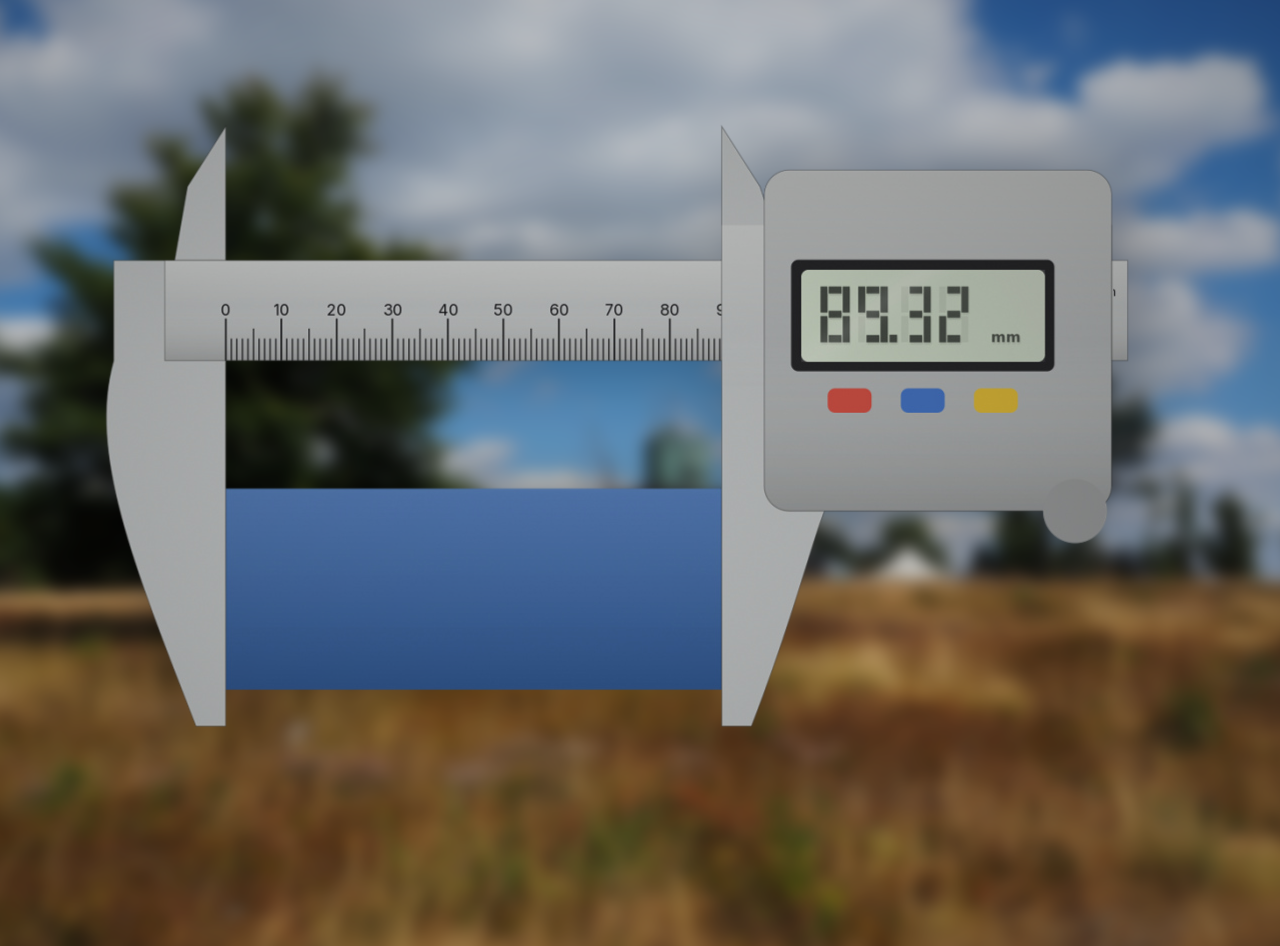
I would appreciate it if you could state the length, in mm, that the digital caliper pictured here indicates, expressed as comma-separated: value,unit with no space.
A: 89.32,mm
